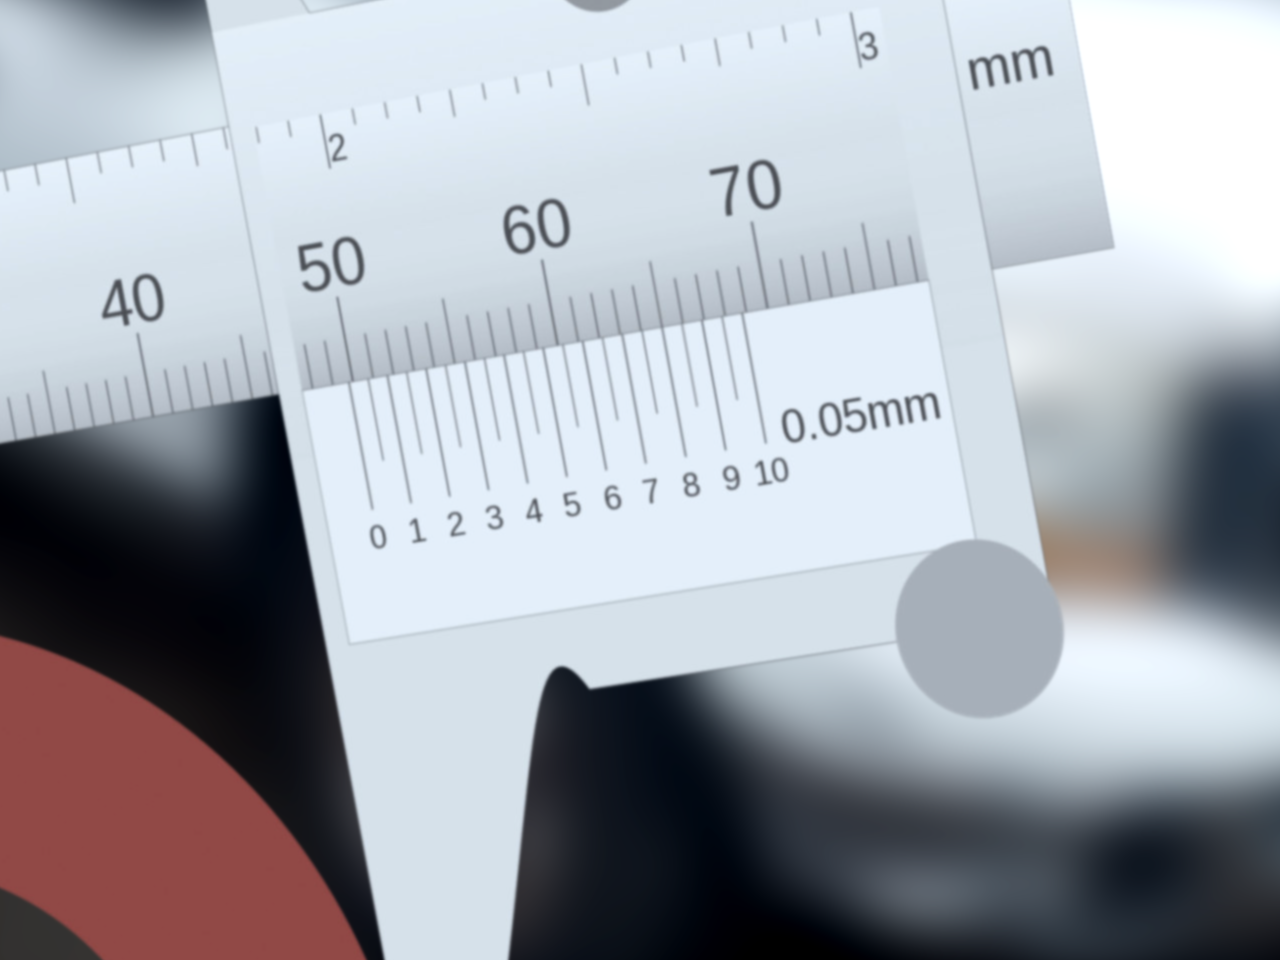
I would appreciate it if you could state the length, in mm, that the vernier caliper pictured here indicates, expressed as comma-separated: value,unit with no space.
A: 49.8,mm
